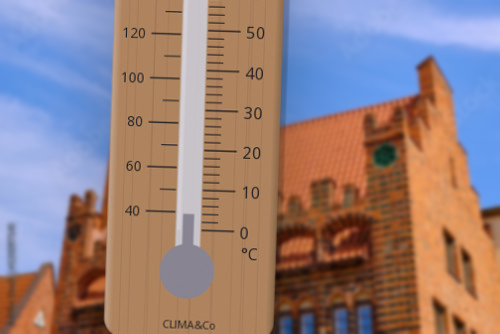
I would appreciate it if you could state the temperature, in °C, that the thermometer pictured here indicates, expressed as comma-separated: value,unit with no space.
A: 4,°C
